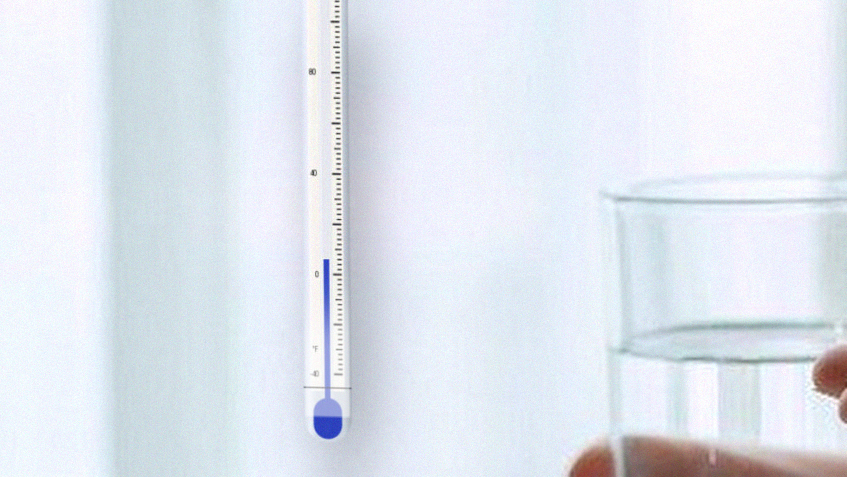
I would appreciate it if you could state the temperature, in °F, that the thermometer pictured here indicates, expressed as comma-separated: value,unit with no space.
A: 6,°F
